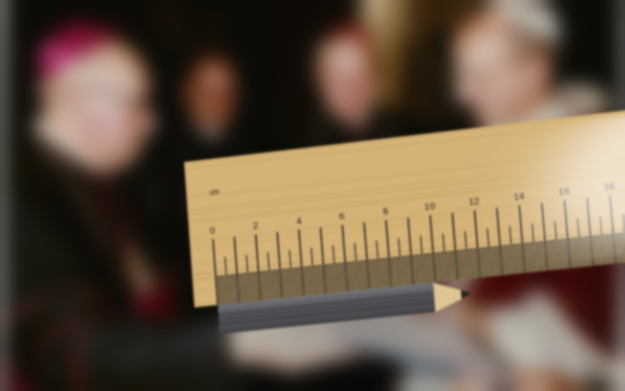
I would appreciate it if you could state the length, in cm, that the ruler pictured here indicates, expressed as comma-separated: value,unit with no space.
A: 11.5,cm
